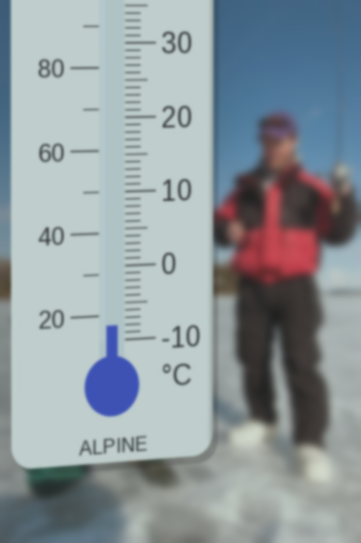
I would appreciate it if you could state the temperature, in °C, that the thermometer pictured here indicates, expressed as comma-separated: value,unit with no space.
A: -8,°C
